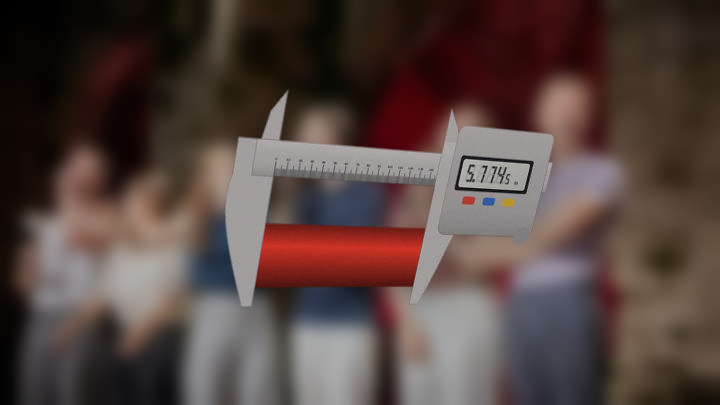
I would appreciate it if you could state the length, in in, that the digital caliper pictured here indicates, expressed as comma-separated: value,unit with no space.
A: 5.7745,in
